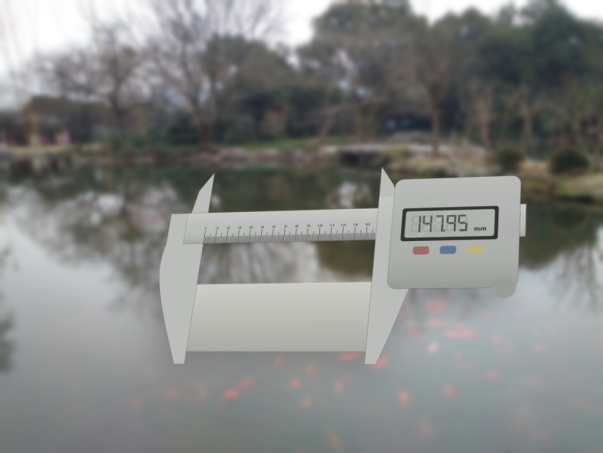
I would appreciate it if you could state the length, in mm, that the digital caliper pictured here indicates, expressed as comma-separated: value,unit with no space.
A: 147.95,mm
